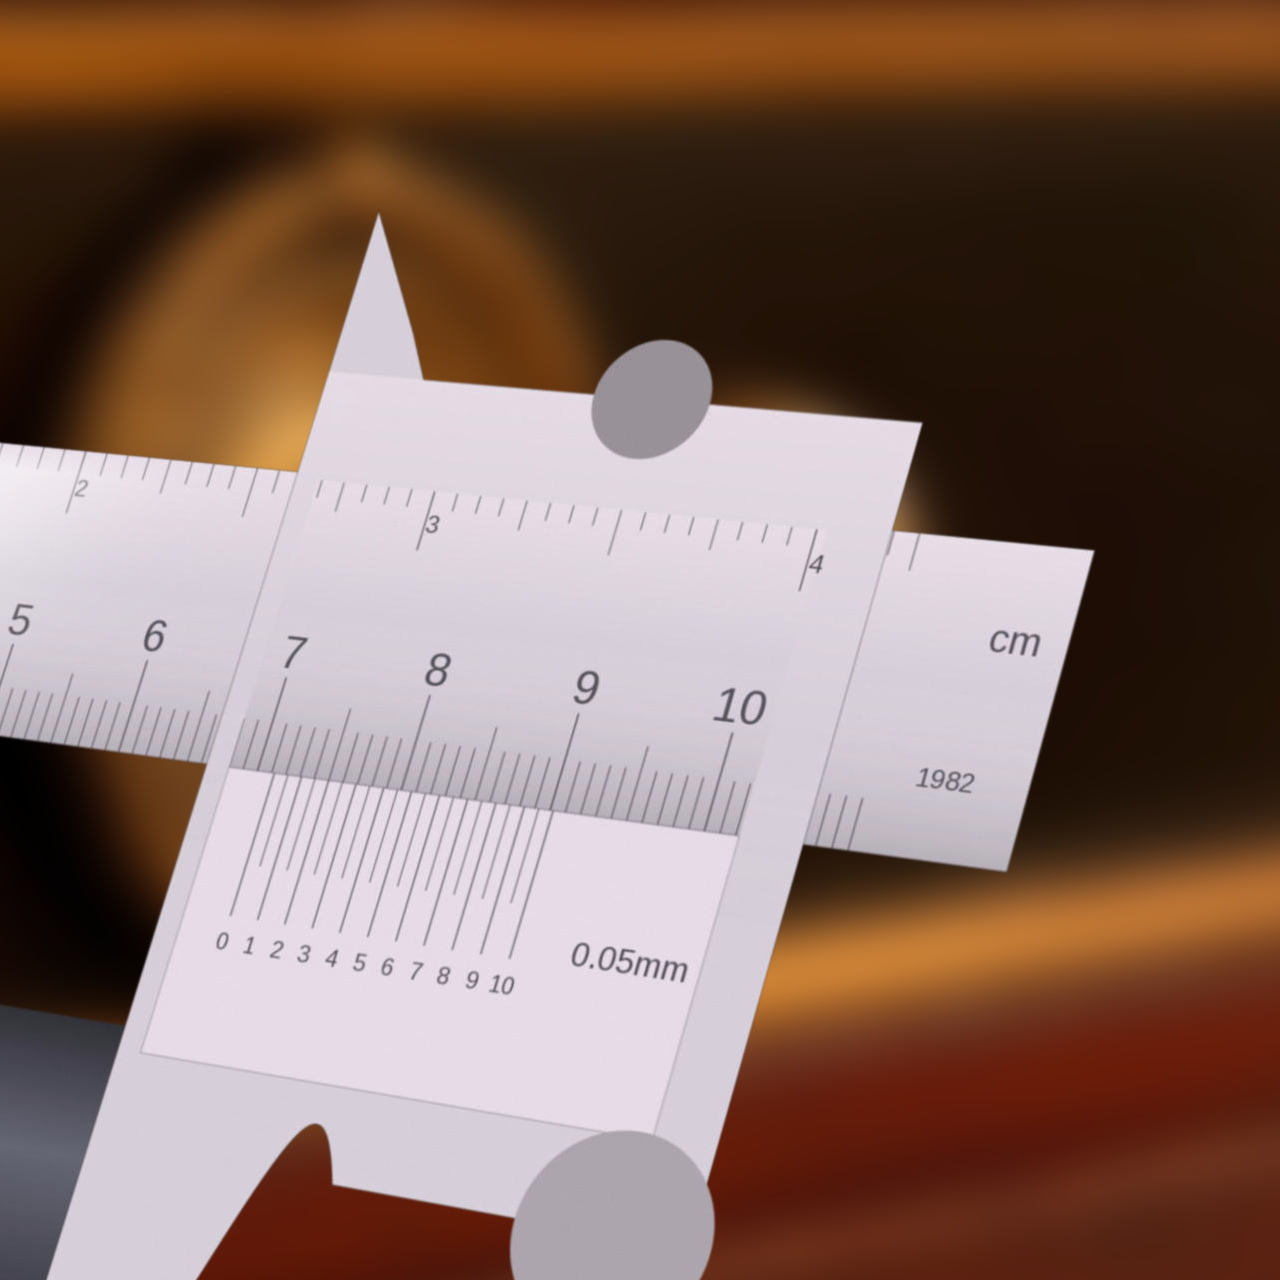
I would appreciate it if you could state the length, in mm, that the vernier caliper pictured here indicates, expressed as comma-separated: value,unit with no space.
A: 71.2,mm
